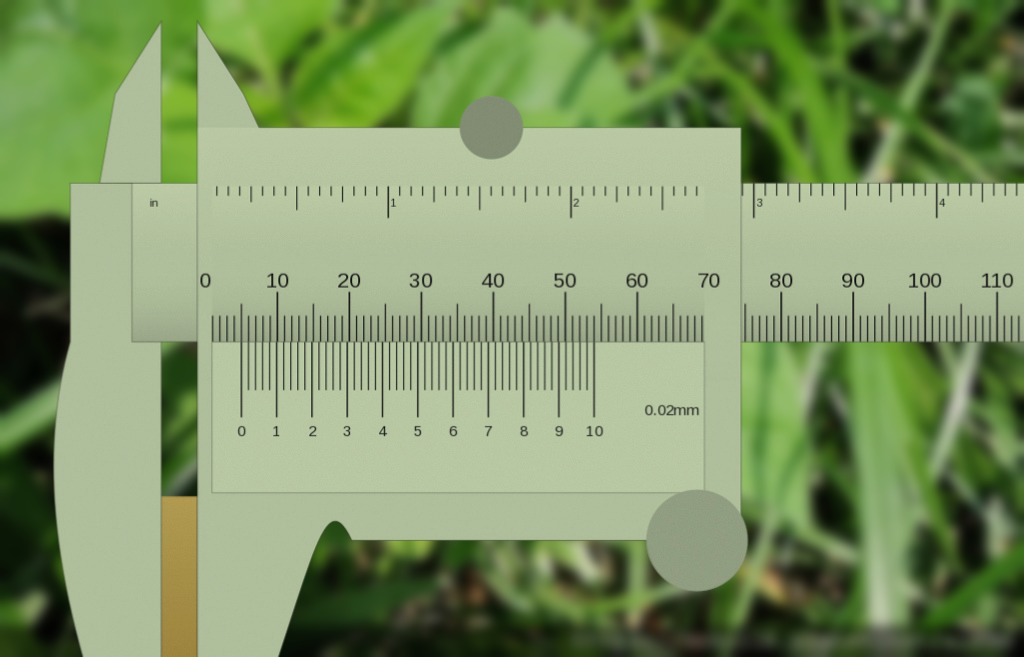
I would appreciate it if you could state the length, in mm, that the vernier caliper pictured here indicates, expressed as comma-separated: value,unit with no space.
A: 5.0,mm
